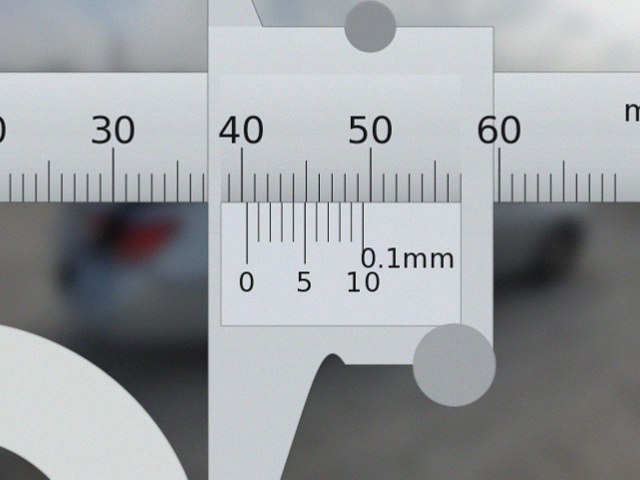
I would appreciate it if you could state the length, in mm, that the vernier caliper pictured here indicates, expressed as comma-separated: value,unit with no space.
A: 40.4,mm
